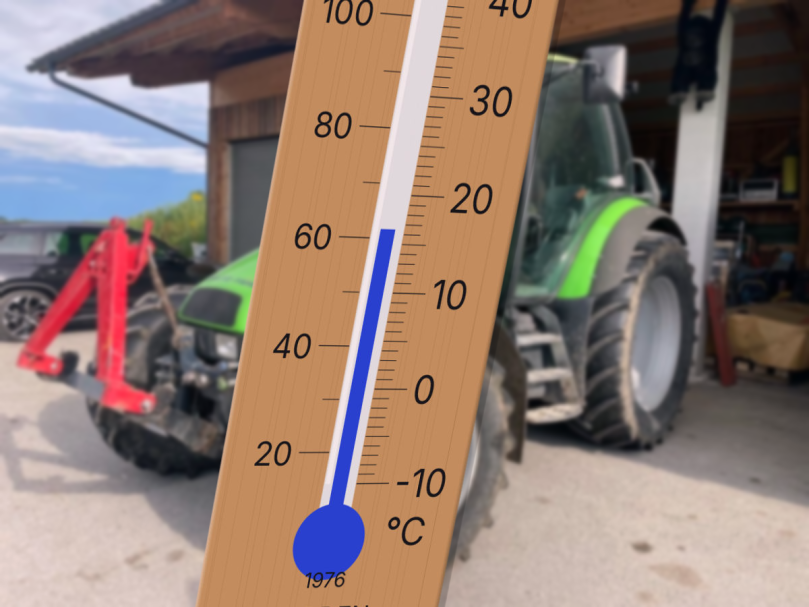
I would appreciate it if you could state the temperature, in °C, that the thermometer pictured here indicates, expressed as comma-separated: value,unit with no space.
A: 16.5,°C
